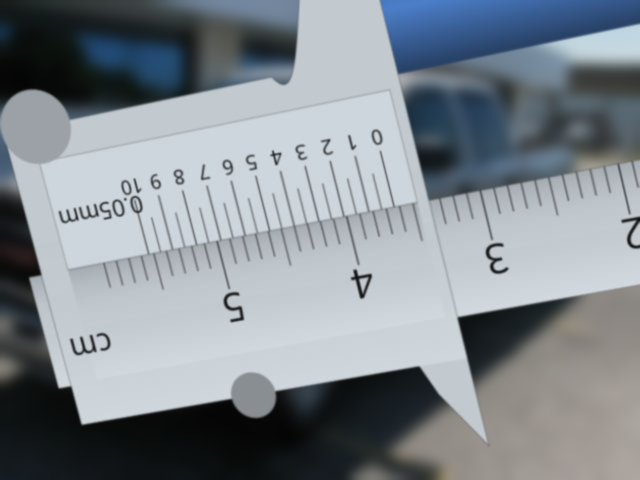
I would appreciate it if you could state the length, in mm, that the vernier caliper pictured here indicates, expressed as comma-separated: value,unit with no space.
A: 36.4,mm
